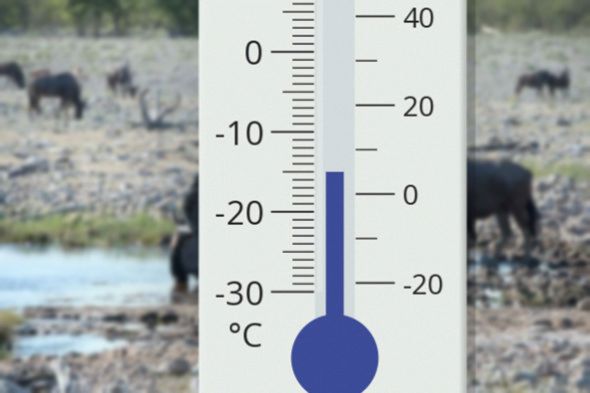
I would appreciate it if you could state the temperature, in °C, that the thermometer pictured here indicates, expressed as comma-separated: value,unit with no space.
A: -15,°C
